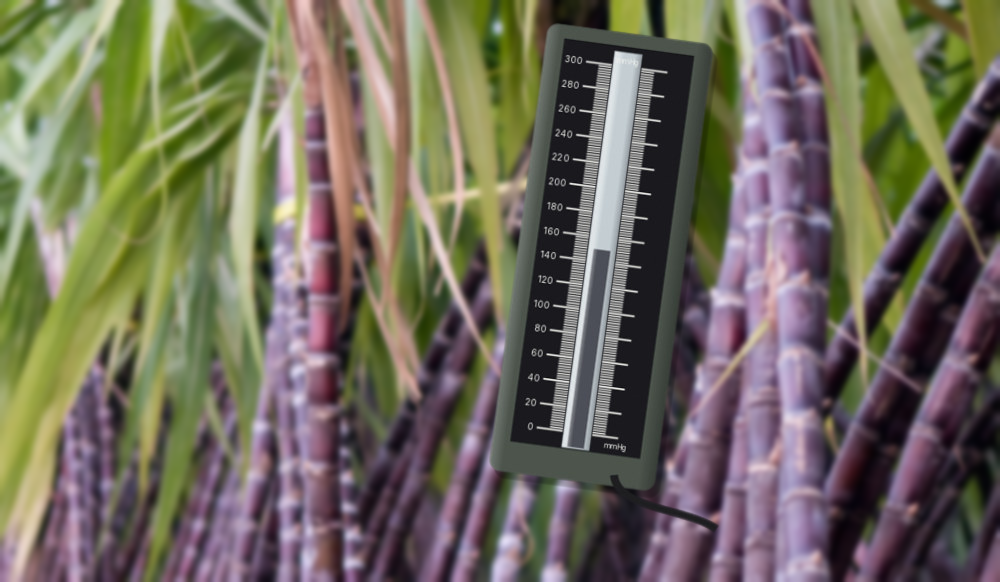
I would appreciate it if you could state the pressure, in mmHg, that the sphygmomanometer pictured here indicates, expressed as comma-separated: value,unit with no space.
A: 150,mmHg
